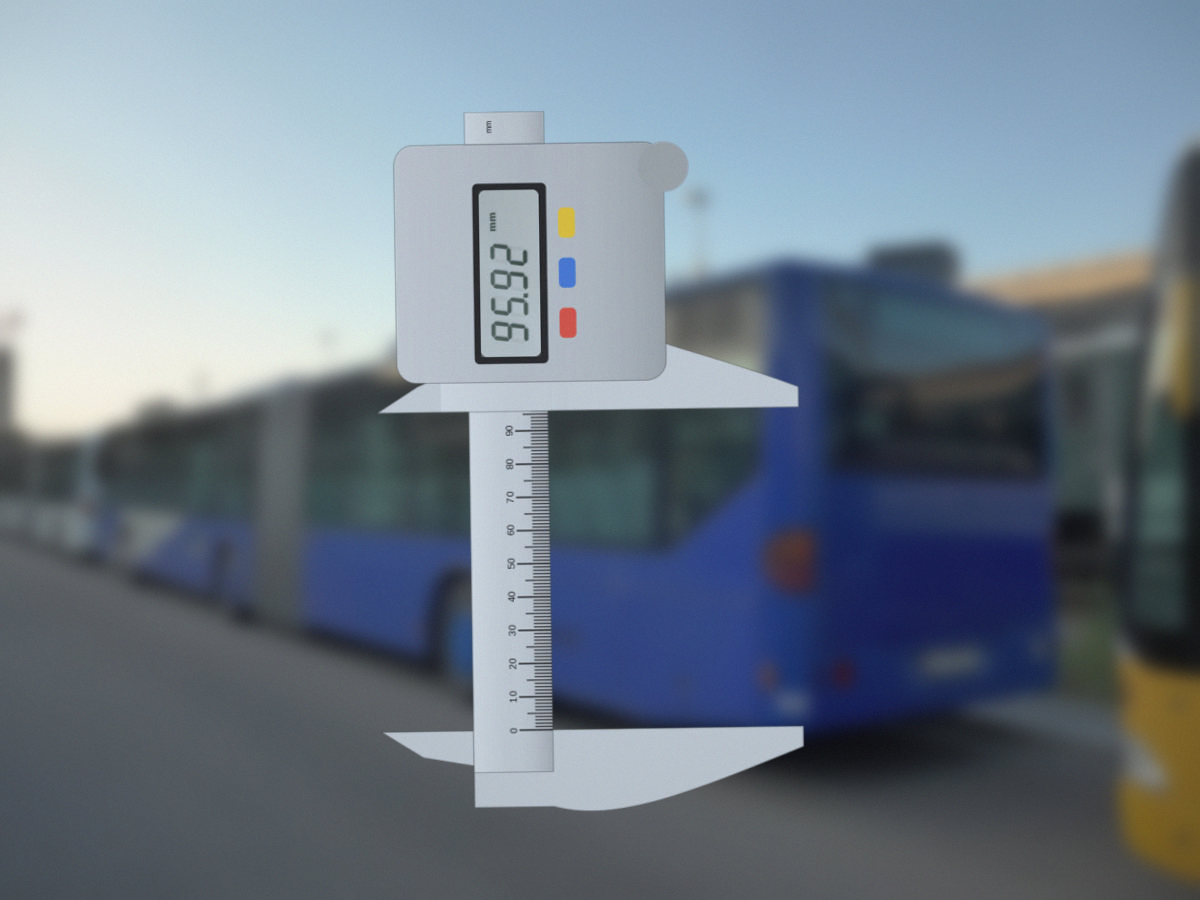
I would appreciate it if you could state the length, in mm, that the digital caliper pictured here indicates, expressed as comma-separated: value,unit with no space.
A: 95.92,mm
